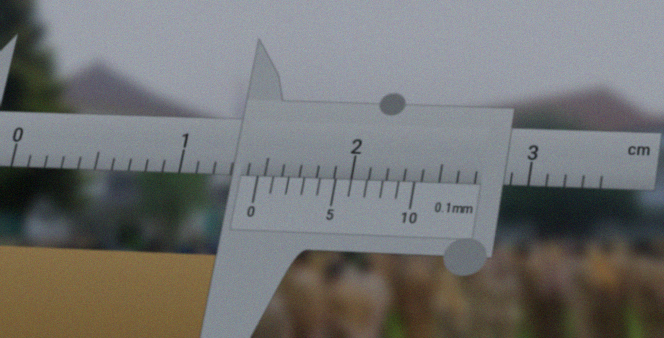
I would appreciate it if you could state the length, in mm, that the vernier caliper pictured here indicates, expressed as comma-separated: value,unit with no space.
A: 14.6,mm
